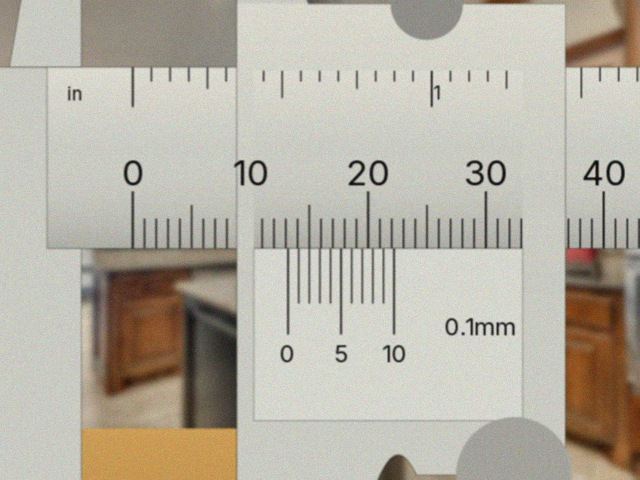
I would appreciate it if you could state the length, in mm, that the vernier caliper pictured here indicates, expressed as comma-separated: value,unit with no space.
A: 13.2,mm
